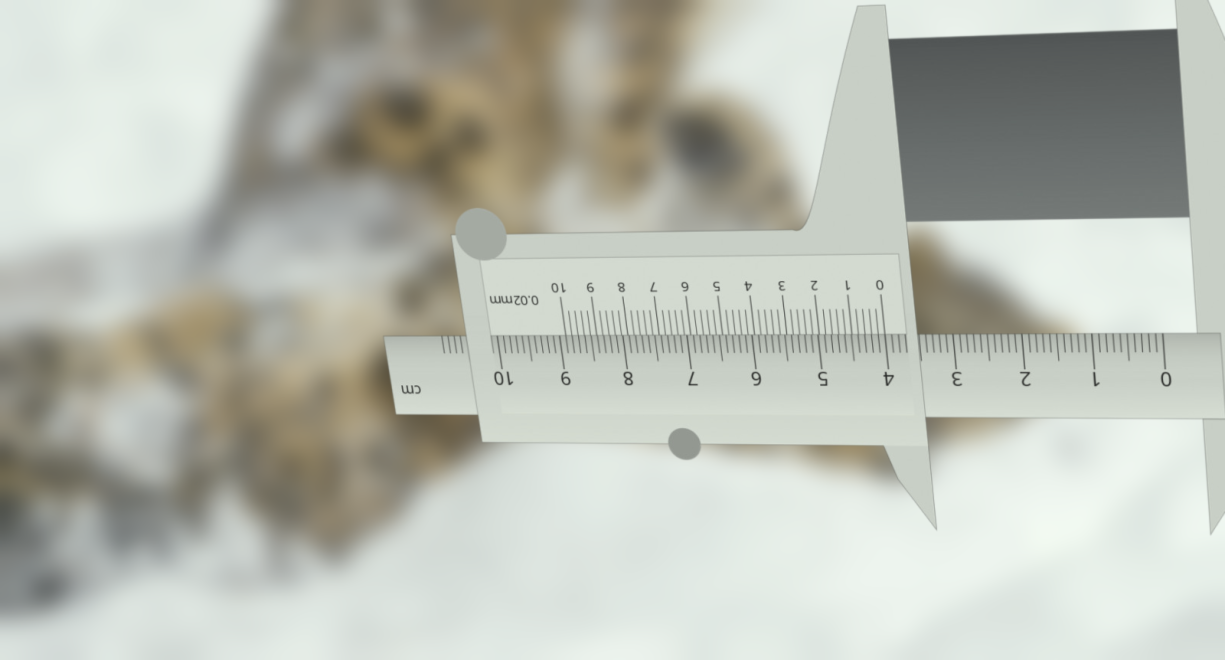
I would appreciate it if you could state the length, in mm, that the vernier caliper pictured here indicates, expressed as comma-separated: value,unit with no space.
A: 40.0,mm
